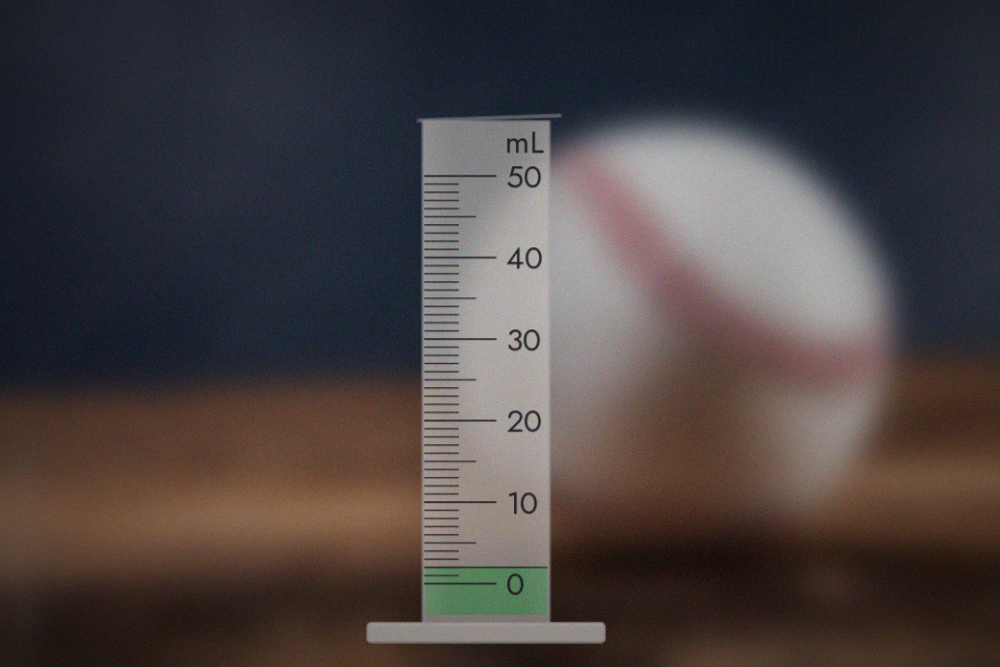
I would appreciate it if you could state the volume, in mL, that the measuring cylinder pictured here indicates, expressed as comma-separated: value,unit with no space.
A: 2,mL
